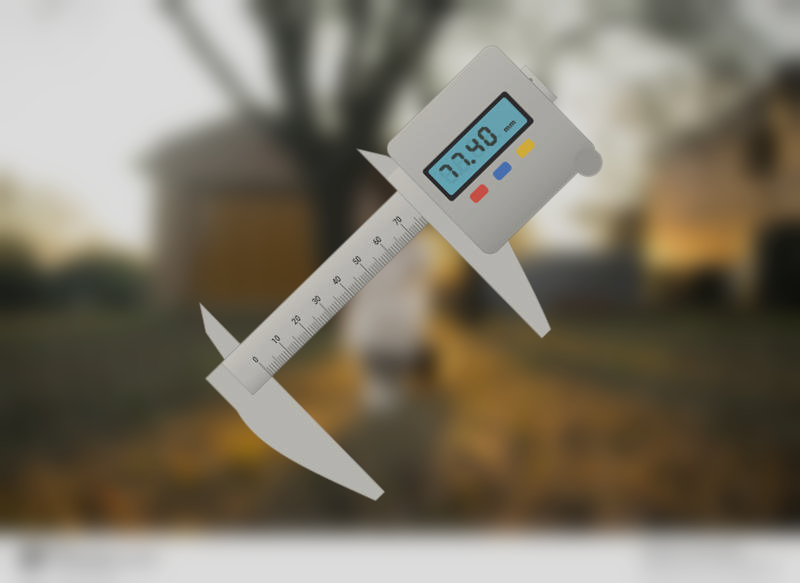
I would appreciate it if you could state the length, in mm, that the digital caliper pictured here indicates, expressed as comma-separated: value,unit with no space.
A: 77.40,mm
